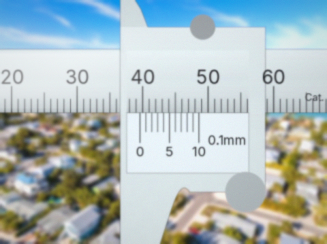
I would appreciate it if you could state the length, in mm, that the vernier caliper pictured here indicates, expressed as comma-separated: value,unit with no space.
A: 39.6,mm
